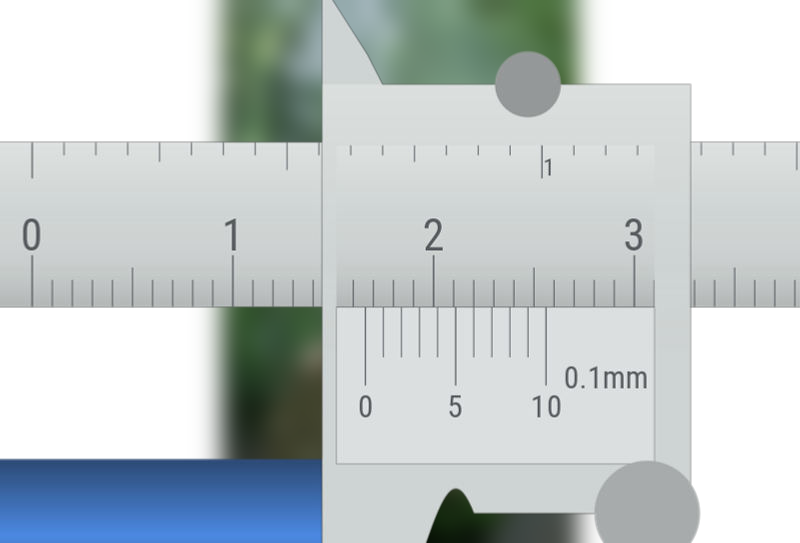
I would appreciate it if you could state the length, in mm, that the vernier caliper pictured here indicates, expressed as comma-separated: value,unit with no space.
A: 16.6,mm
